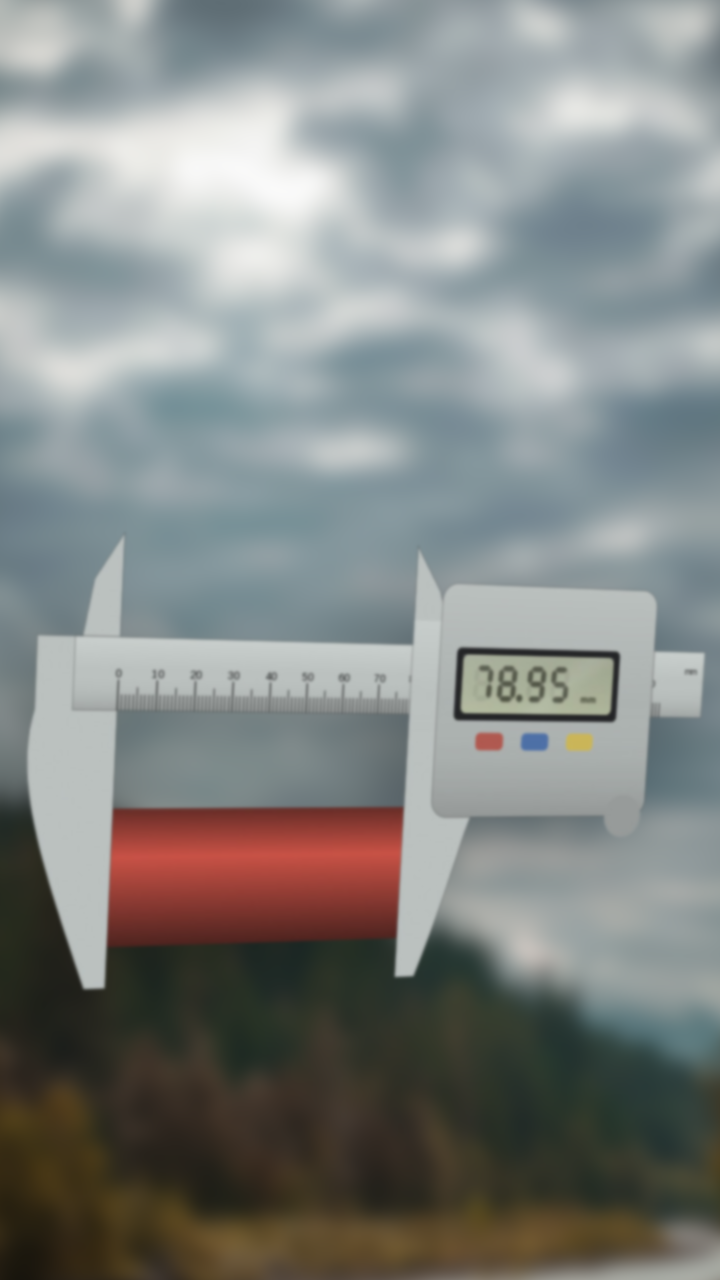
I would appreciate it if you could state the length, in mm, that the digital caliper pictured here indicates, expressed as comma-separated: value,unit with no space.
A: 78.95,mm
